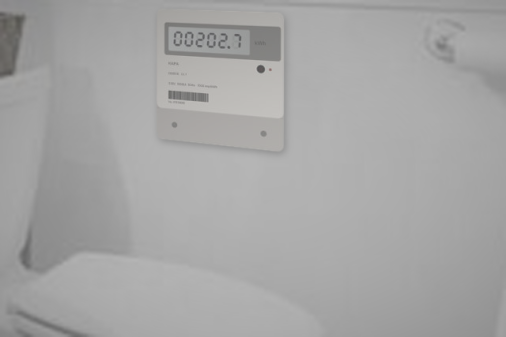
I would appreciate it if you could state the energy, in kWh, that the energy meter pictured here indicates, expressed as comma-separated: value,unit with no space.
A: 202.7,kWh
